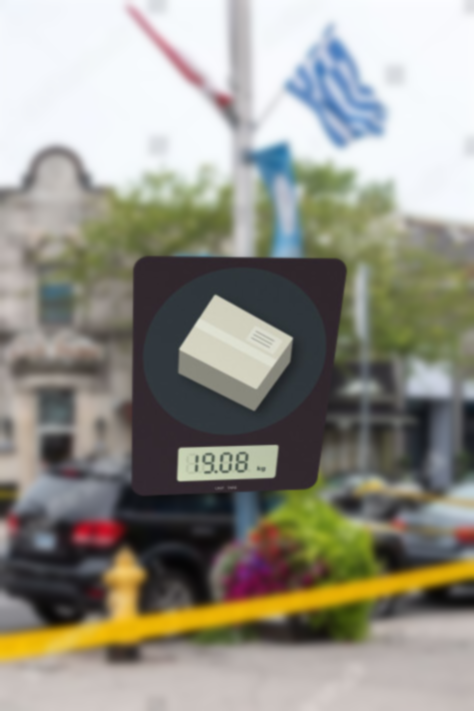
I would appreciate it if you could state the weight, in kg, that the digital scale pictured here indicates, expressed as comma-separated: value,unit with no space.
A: 19.08,kg
